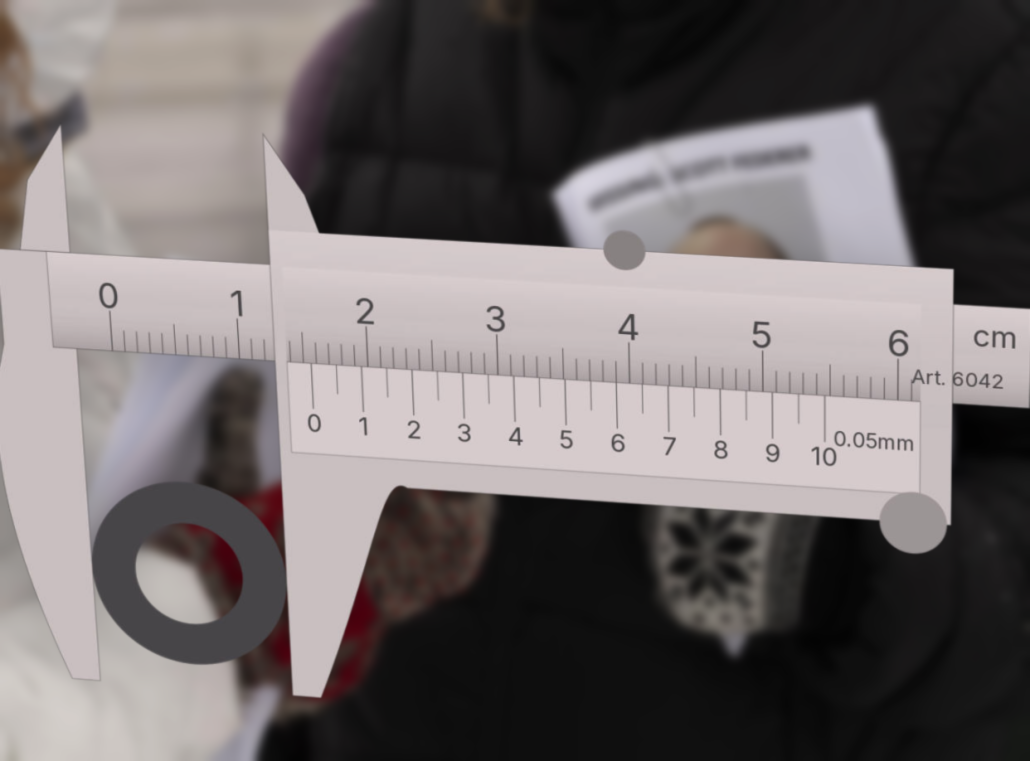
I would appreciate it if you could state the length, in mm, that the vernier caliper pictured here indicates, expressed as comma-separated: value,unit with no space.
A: 15.6,mm
